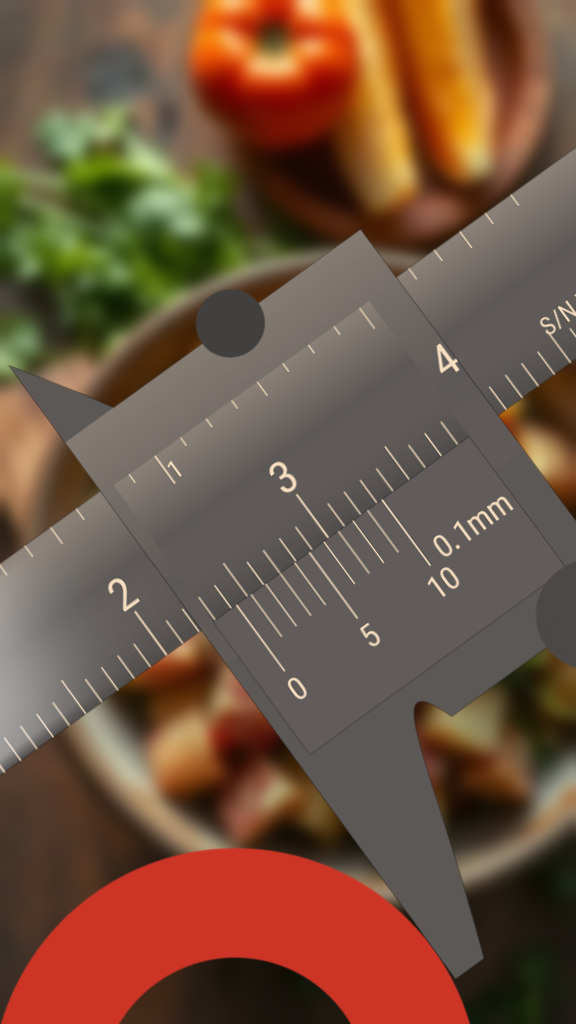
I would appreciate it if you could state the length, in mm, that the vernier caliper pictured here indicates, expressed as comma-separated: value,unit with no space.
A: 24.3,mm
